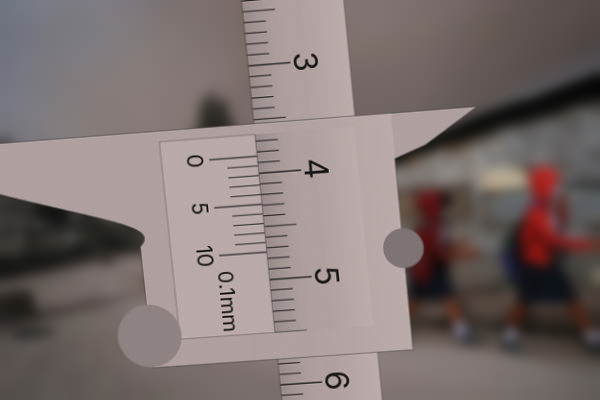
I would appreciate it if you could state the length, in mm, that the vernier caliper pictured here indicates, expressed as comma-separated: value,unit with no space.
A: 38.4,mm
